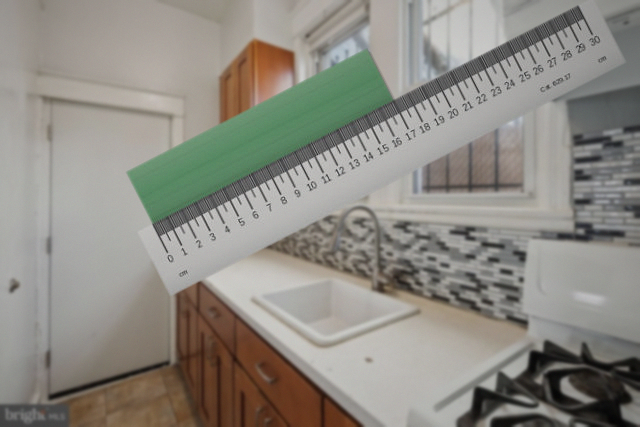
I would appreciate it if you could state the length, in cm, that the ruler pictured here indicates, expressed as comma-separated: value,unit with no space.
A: 17,cm
